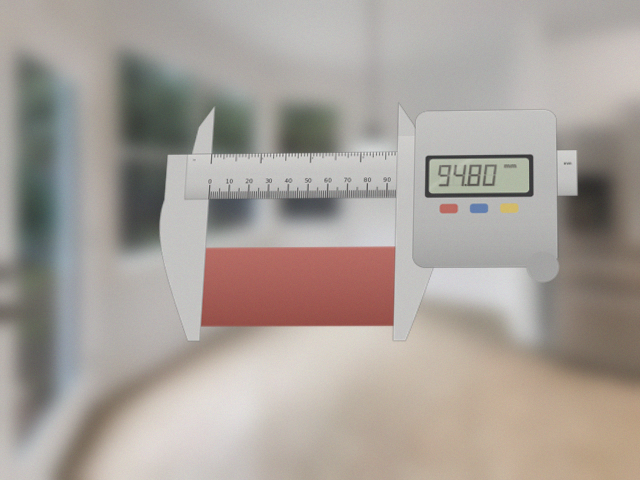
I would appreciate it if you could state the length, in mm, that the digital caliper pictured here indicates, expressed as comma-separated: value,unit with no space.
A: 94.80,mm
